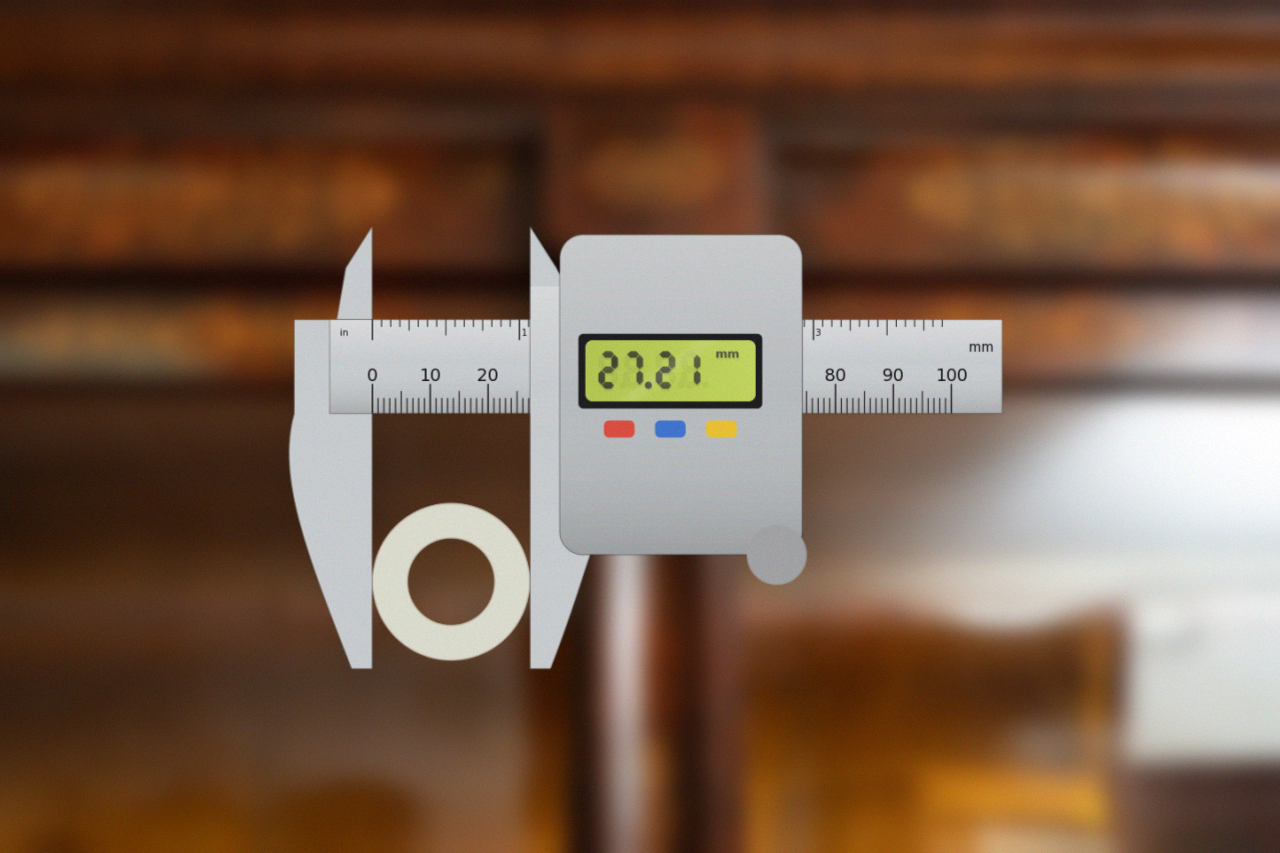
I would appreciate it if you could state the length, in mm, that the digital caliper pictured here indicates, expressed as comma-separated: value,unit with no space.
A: 27.21,mm
